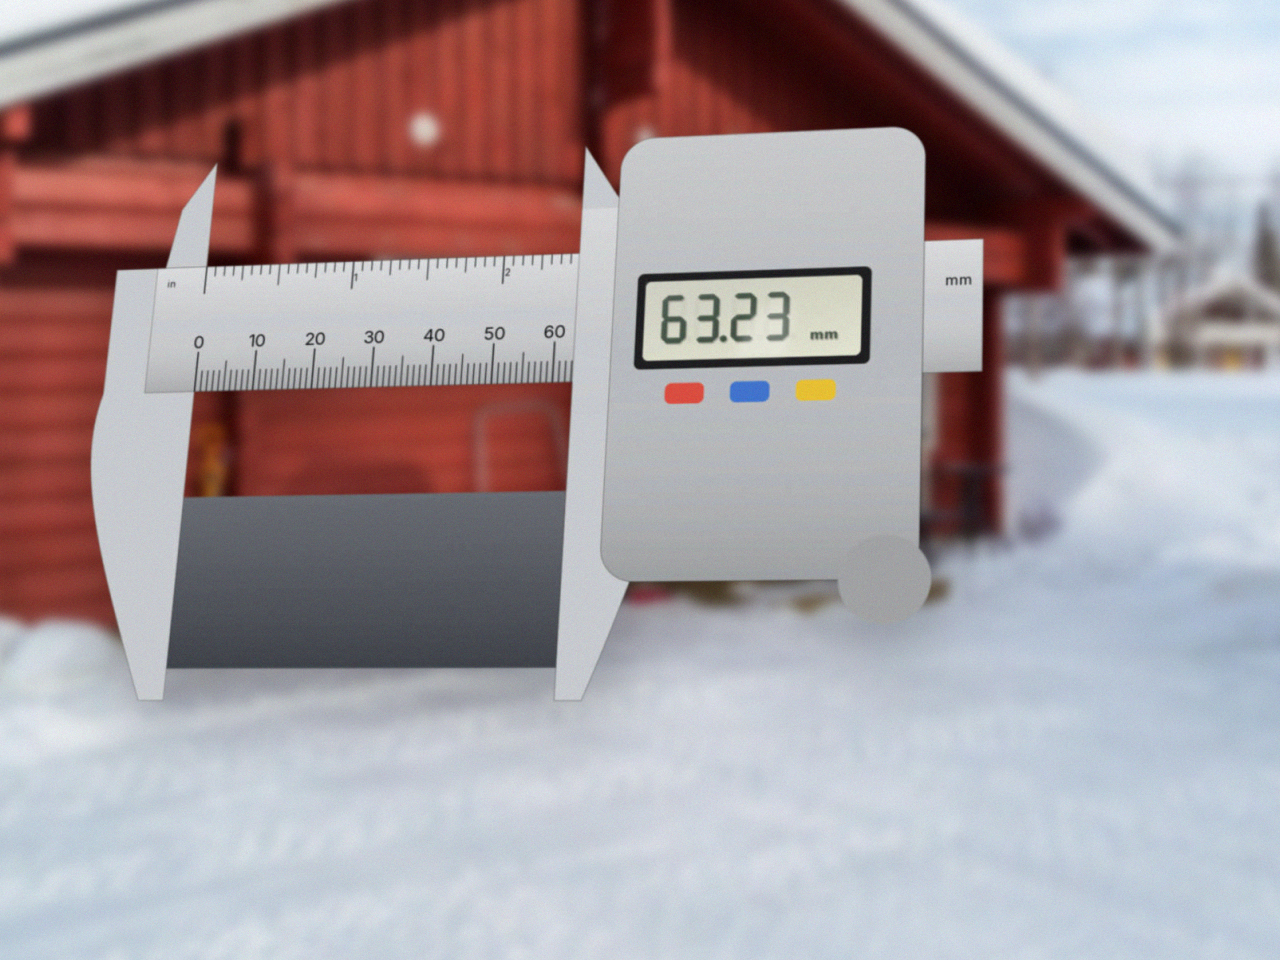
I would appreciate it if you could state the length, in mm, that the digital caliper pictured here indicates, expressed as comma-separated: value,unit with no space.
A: 63.23,mm
